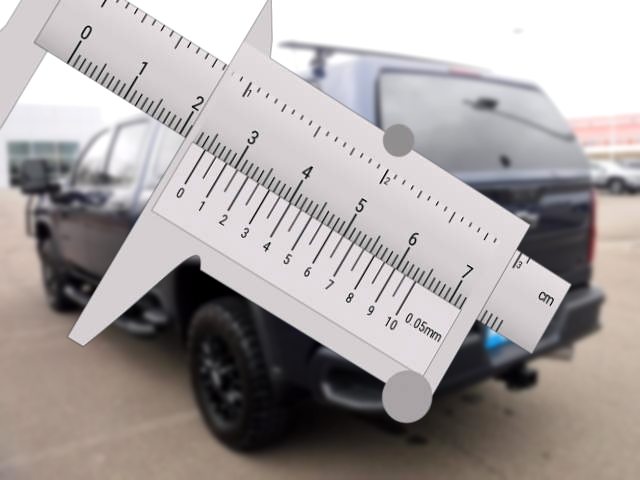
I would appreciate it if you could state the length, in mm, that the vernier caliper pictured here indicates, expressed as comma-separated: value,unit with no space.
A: 24.6,mm
